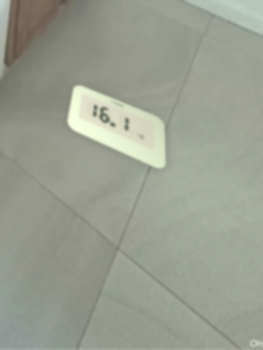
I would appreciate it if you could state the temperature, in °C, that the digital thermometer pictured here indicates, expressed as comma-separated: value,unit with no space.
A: 16.1,°C
